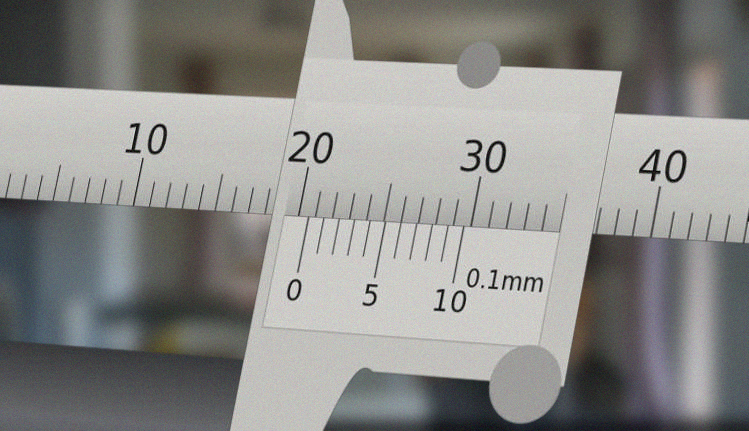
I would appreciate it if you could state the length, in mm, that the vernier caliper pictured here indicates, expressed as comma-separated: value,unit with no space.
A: 20.6,mm
